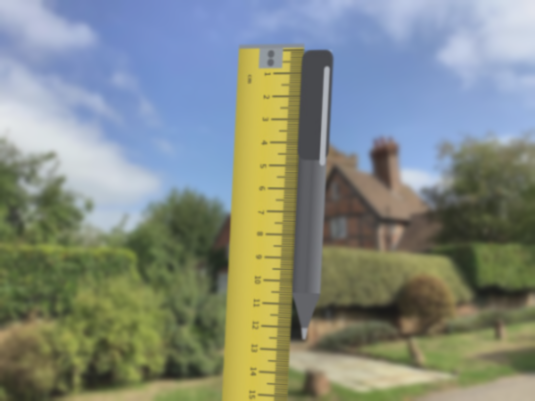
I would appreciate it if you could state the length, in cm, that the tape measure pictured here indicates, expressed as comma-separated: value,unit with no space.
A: 12.5,cm
